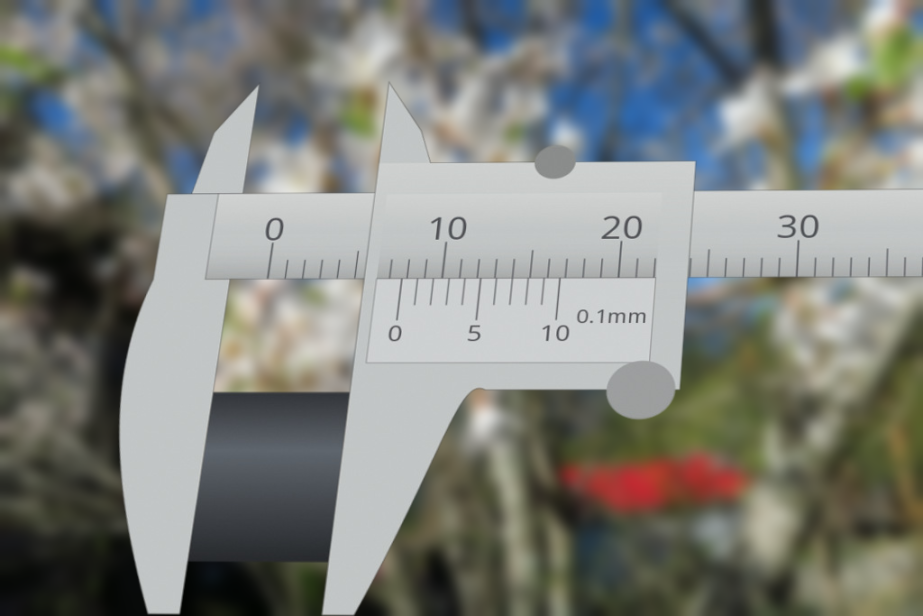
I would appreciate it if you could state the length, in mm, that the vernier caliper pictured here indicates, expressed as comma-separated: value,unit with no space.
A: 7.7,mm
